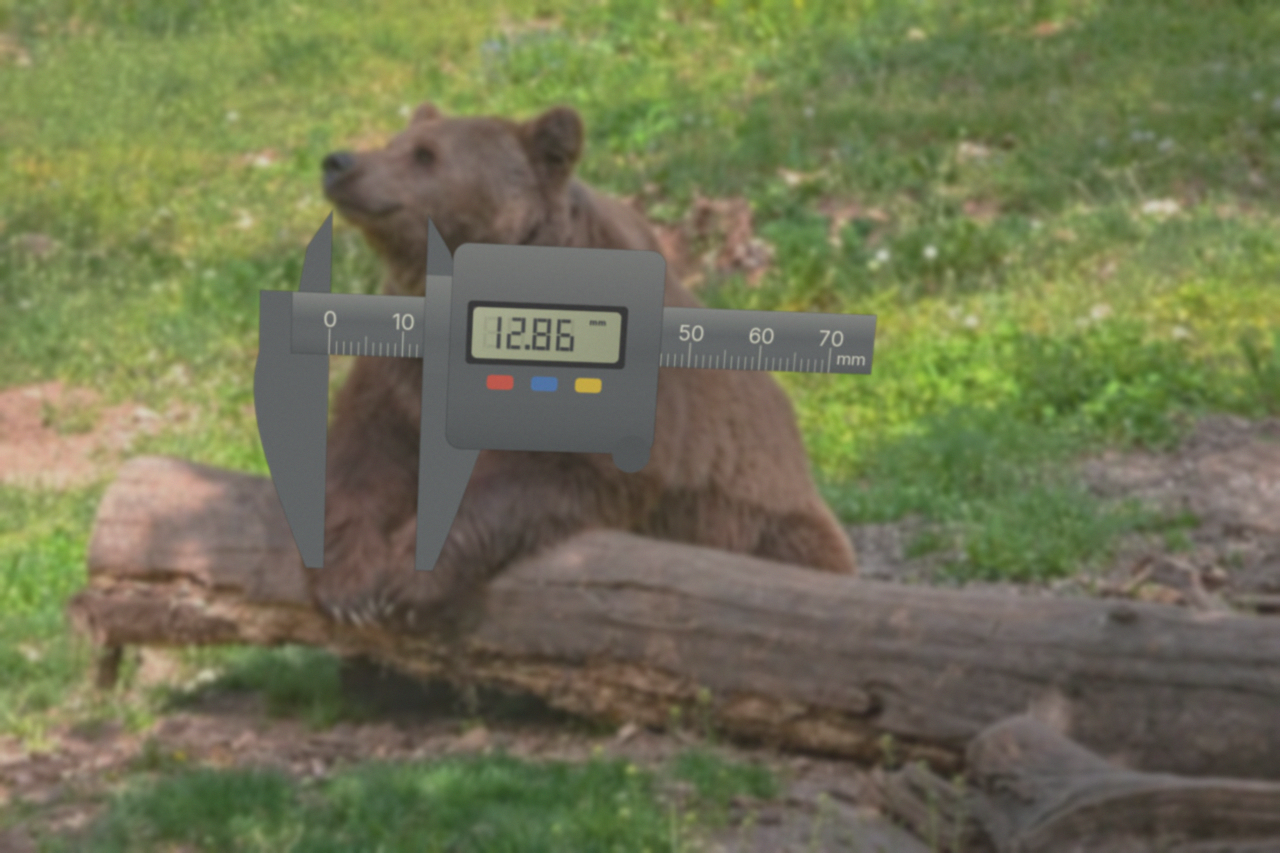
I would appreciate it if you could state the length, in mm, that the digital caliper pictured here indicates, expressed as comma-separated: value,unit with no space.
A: 12.86,mm
